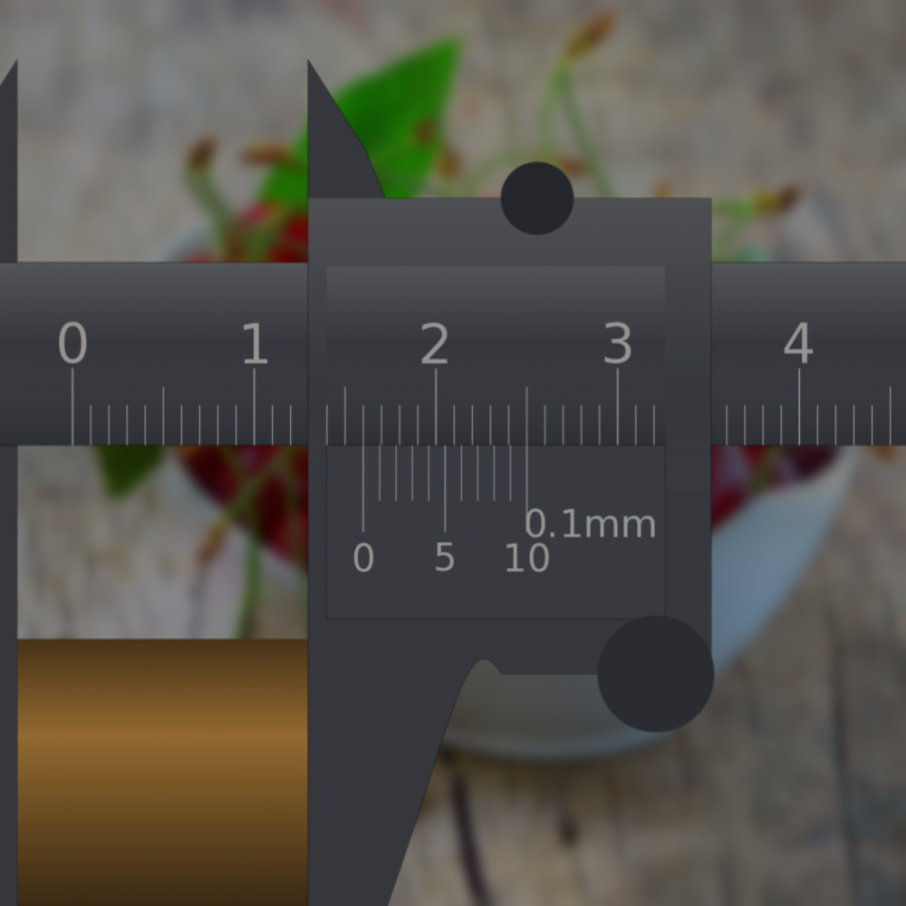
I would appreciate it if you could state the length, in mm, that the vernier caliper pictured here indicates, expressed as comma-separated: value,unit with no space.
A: 16.0,mm
